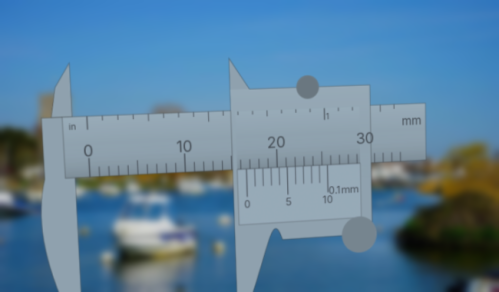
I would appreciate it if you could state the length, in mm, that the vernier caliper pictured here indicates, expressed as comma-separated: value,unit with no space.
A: 16.6,mm
